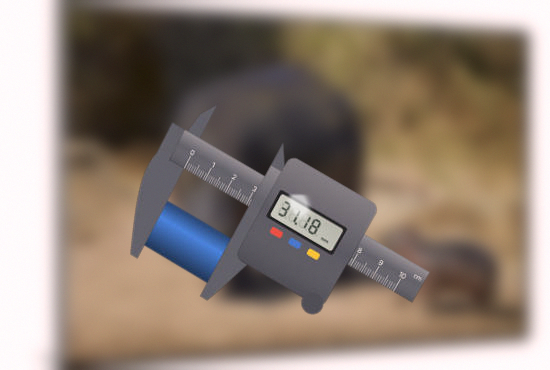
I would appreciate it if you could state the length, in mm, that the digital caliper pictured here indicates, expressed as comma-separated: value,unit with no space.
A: 31.18,mm
